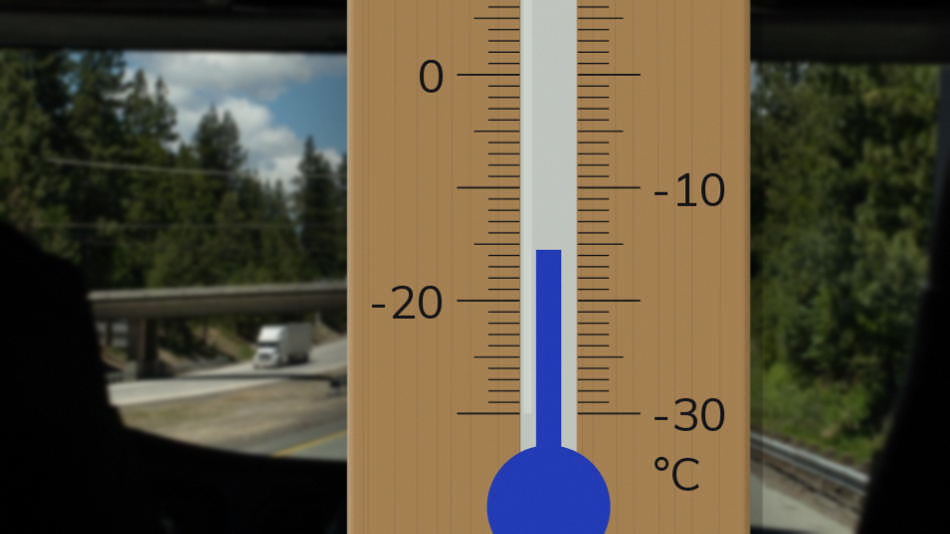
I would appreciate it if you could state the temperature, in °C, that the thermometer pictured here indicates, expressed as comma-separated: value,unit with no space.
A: -15.5,°C
